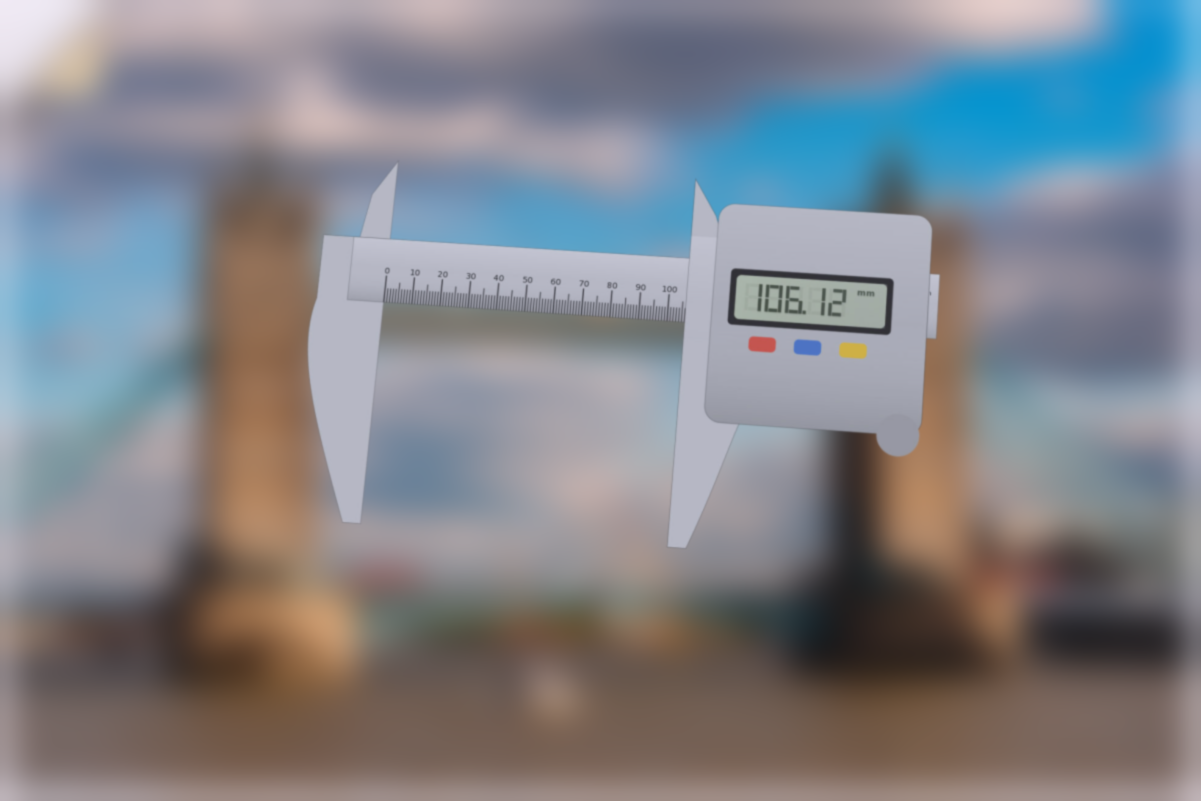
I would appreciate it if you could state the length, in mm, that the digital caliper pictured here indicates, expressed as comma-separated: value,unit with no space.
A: 106.12,mm
